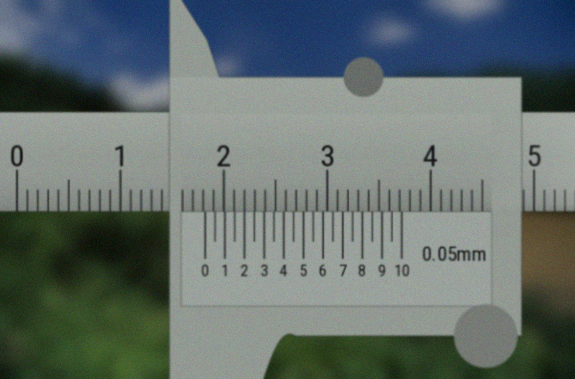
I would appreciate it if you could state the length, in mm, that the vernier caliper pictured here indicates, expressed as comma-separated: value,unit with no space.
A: 18.2,mm
